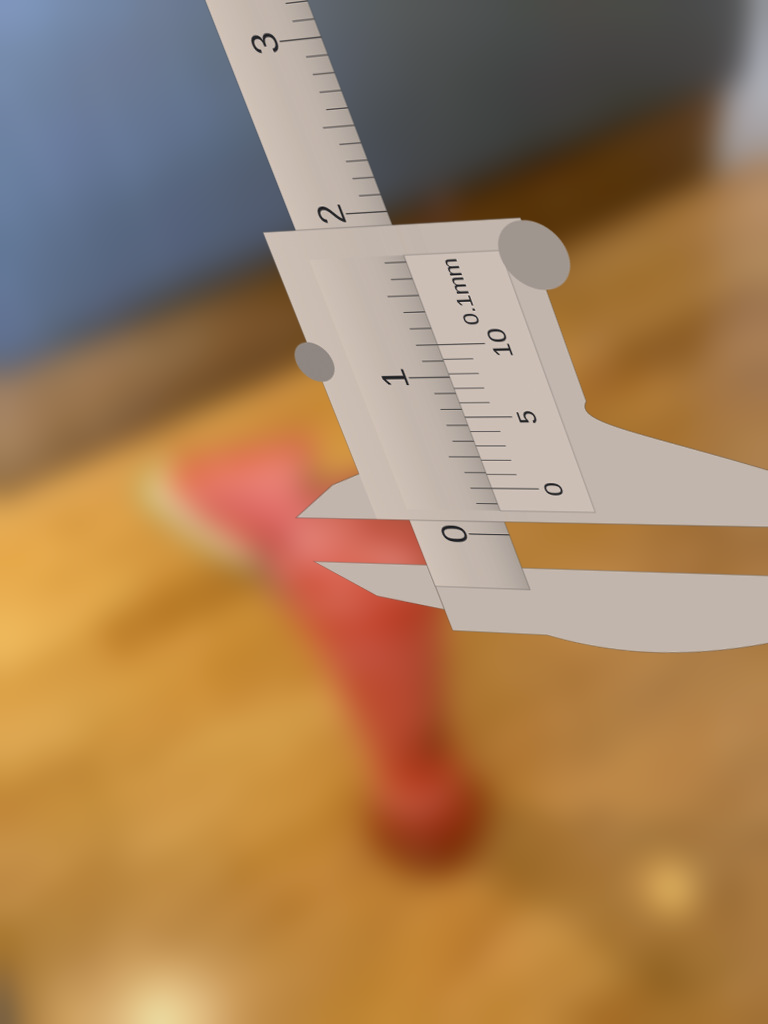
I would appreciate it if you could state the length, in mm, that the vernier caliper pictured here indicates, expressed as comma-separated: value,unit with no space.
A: 3.0,mm
